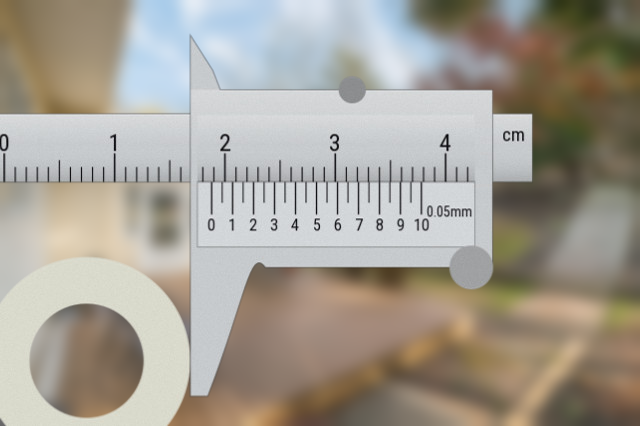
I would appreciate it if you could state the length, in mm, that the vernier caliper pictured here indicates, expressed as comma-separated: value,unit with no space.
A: 18.8,mm
